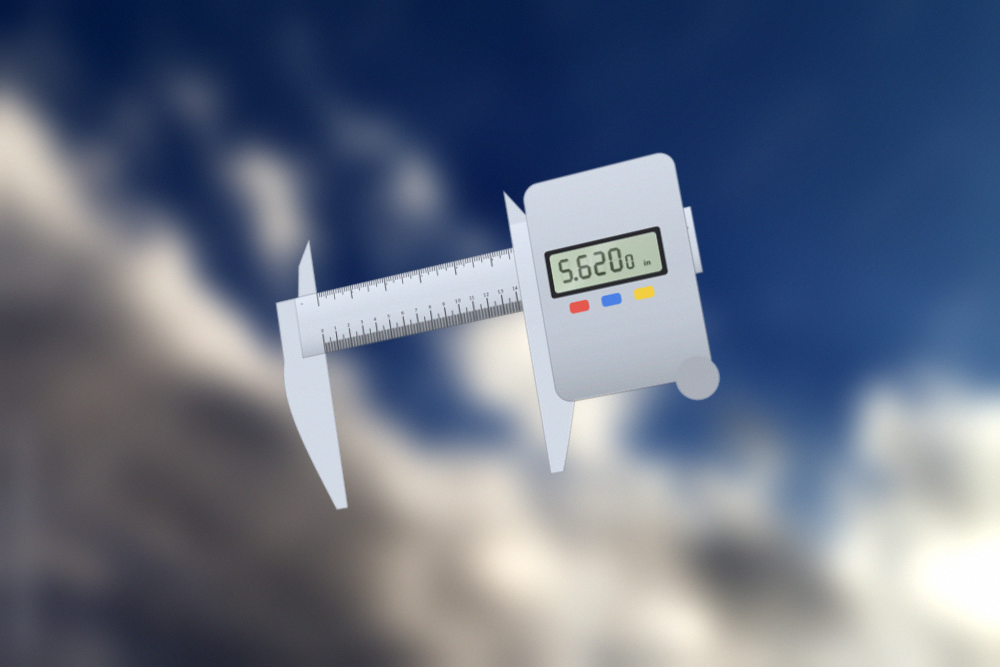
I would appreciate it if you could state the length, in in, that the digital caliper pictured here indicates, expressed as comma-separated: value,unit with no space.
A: 5.6200,in
